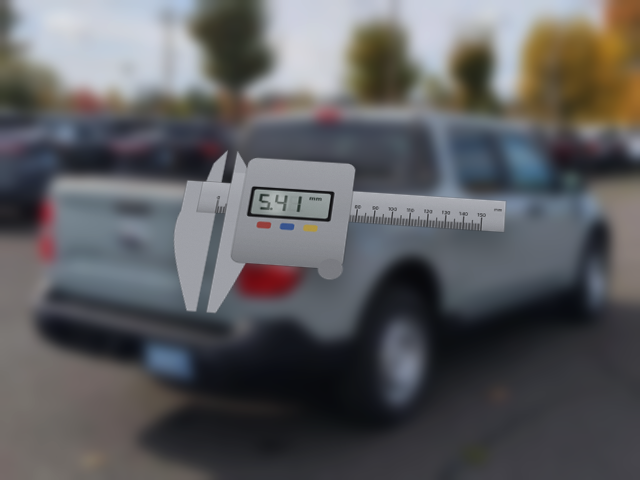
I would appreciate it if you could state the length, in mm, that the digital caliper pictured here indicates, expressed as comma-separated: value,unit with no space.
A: 5.41,mm
